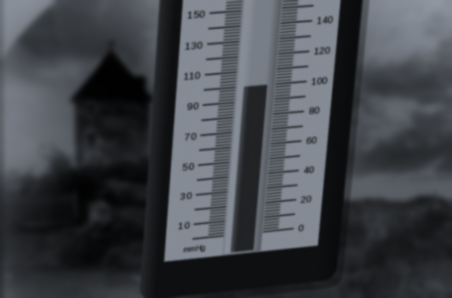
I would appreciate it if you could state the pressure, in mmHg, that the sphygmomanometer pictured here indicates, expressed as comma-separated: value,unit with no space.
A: 100,mmHg
